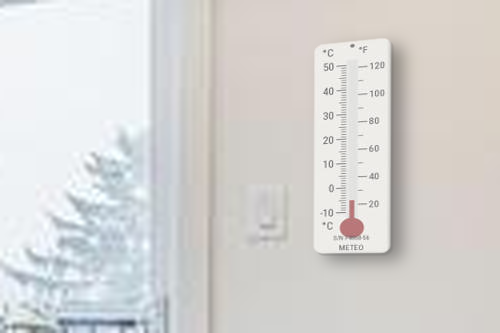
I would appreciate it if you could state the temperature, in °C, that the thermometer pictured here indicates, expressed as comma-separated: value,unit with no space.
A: -5,°C
